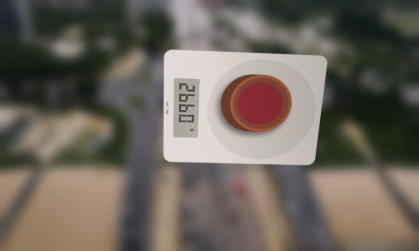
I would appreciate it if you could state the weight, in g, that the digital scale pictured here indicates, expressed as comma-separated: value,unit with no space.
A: 2660,g
